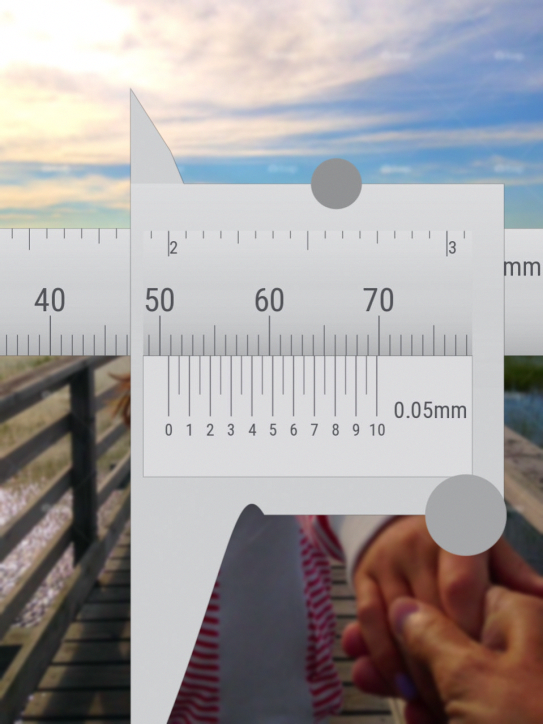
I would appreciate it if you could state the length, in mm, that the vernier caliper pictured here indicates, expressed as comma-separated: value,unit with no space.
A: 50.8,mm
